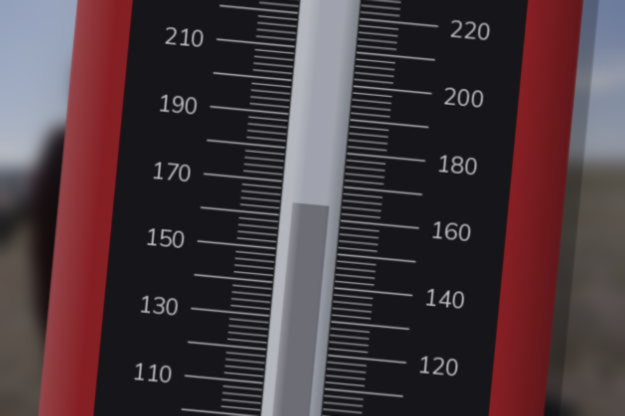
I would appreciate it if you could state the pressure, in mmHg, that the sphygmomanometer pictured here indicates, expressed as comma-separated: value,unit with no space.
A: 164,mmHg
